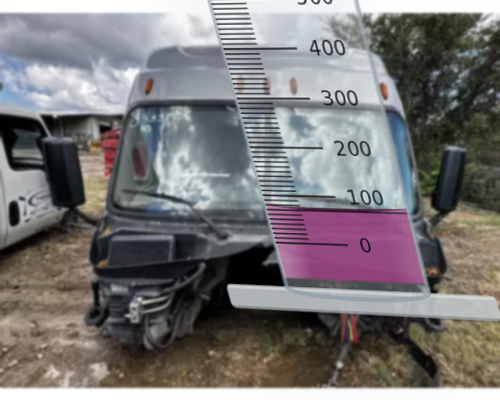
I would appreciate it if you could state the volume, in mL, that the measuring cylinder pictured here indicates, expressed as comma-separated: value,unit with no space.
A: 70,mL
